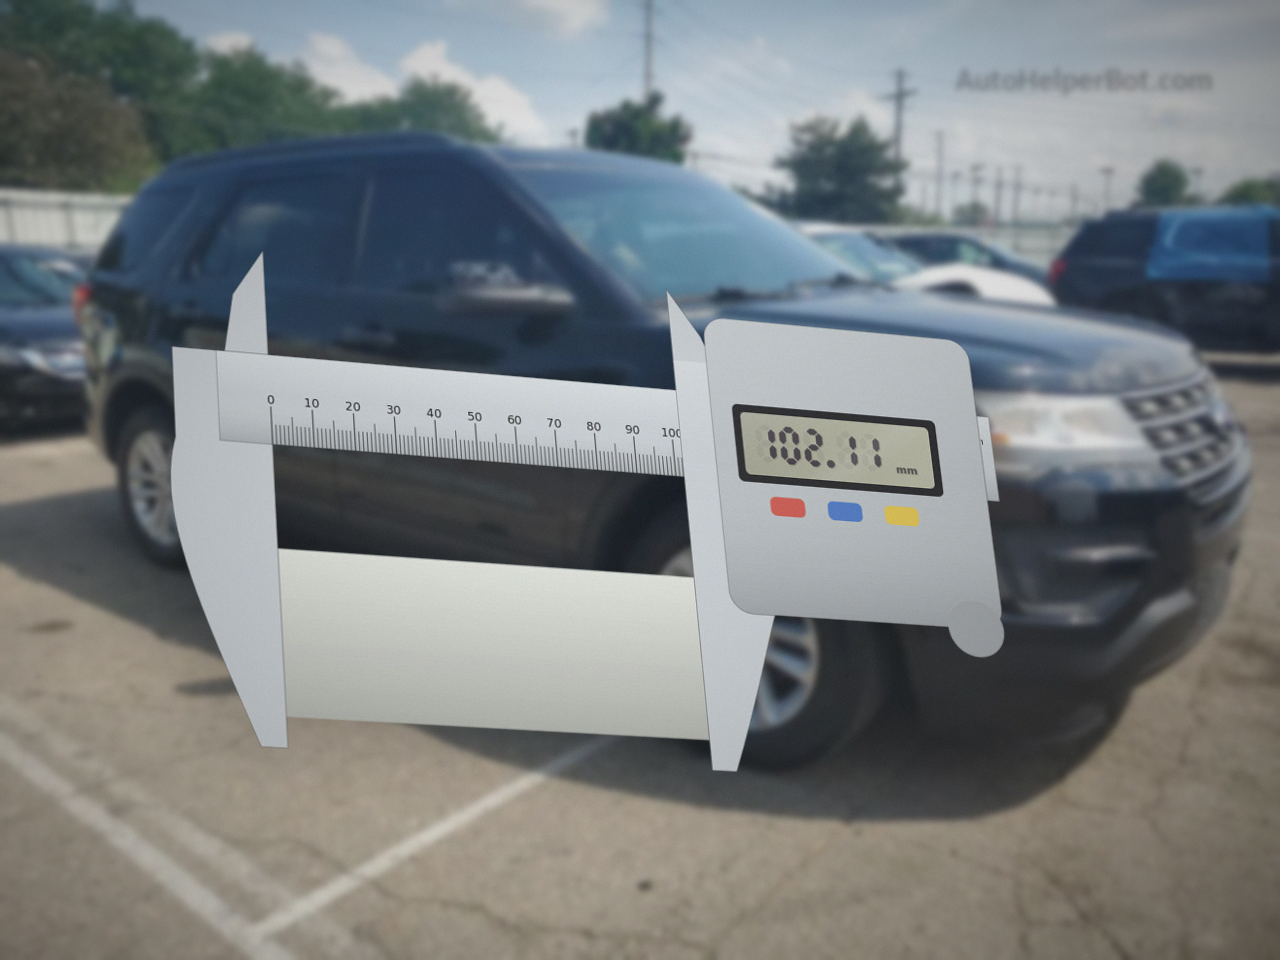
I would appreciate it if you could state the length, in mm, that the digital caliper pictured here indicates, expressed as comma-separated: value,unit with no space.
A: 102.11,mm
